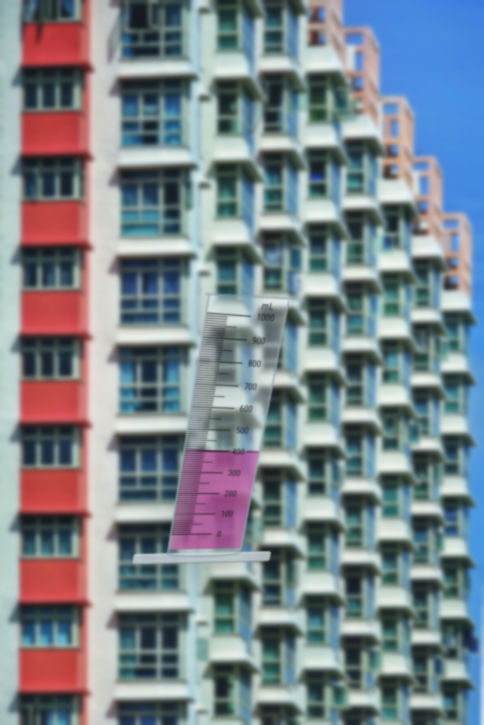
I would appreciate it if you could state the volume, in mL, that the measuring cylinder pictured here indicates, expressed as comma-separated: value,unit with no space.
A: 400,mL
